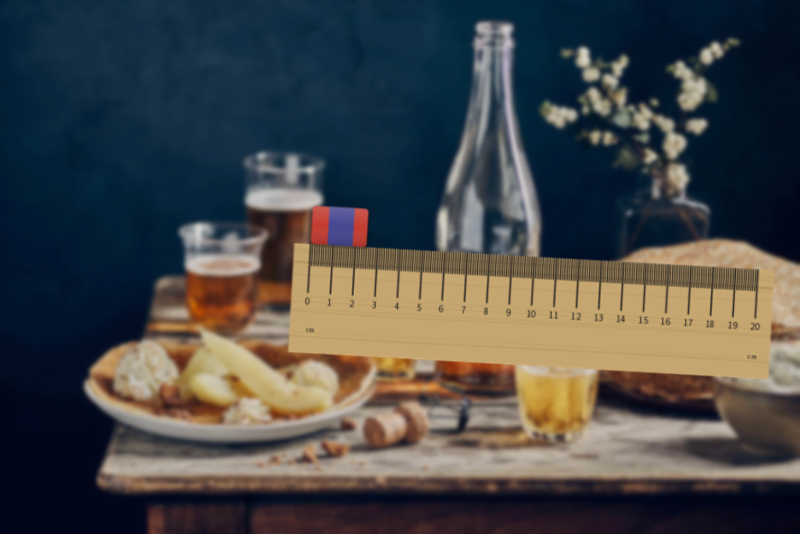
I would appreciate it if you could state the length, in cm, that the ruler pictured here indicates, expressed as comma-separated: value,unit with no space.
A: 2.5,cm
